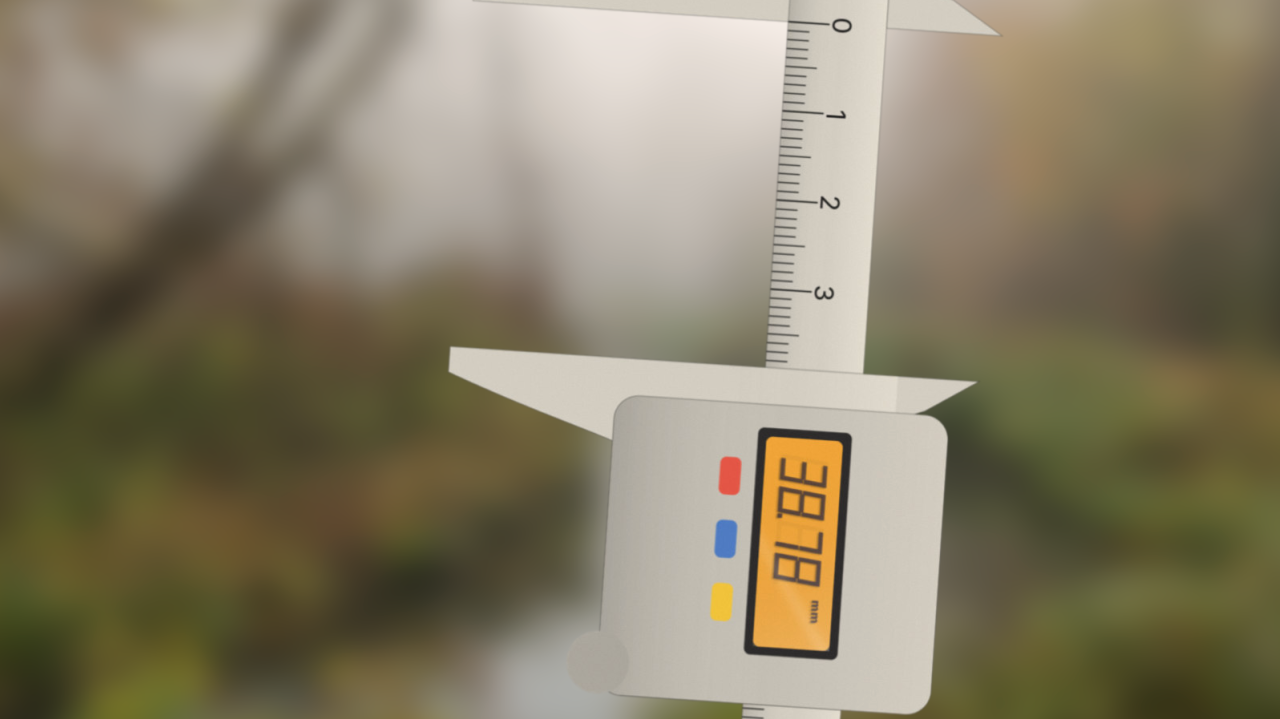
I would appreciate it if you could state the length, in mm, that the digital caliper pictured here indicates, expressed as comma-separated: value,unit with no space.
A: 38.78,mm
